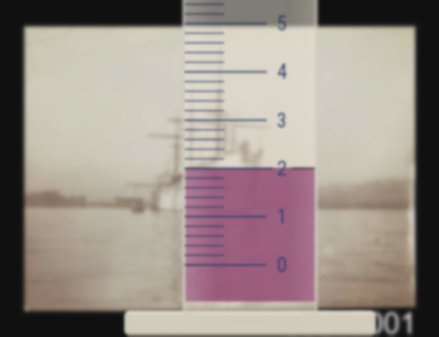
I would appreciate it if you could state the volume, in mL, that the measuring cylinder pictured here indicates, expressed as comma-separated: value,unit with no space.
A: 2,mL
